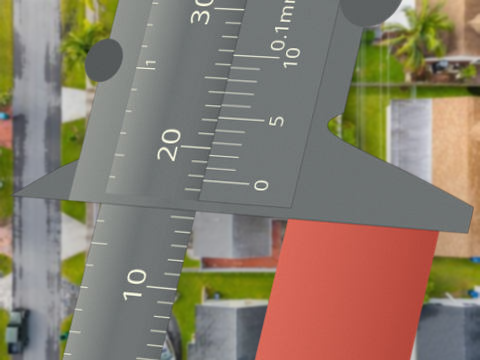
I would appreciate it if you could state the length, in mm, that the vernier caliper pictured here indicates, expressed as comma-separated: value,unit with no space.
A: 17.7,mm
